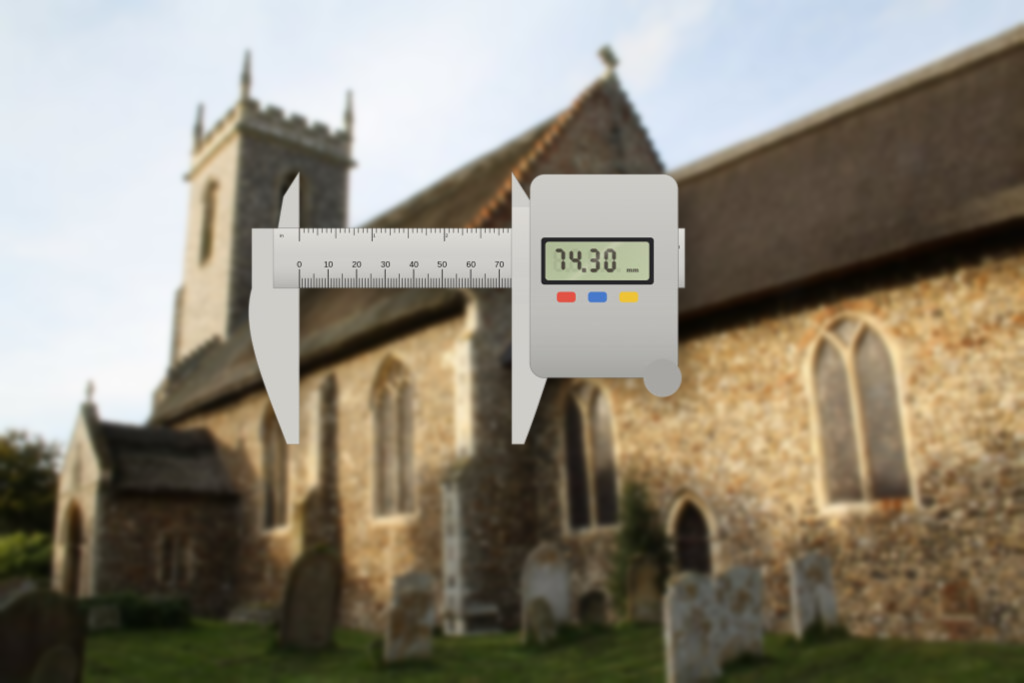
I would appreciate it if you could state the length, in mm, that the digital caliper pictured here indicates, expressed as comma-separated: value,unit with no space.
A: 74.30,mm
